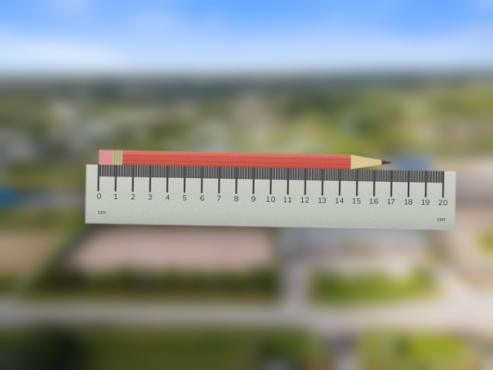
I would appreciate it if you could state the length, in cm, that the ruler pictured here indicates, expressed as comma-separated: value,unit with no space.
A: 17,cm
